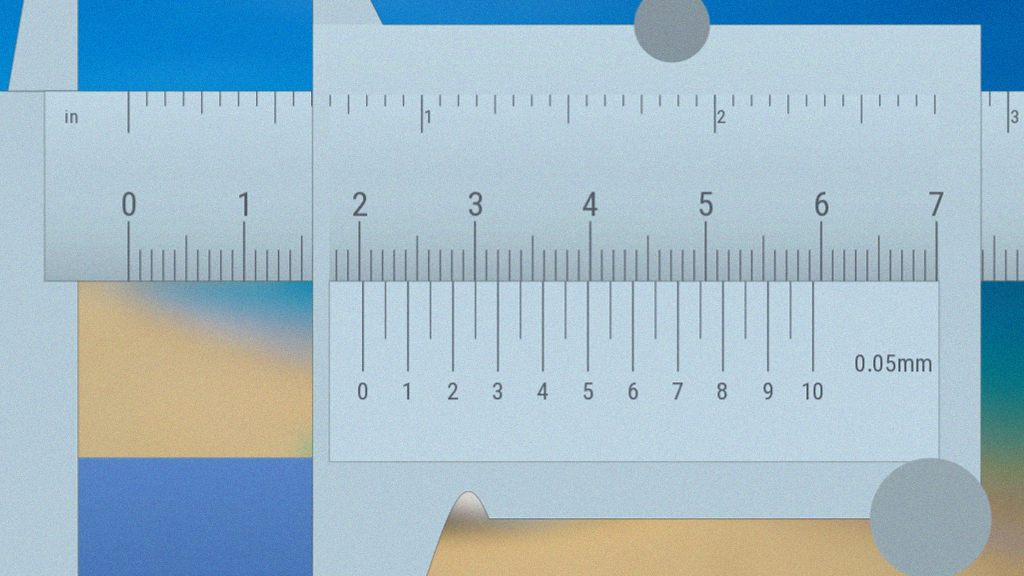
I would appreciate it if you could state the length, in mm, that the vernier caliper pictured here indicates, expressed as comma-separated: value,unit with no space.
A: 20.3,mm
